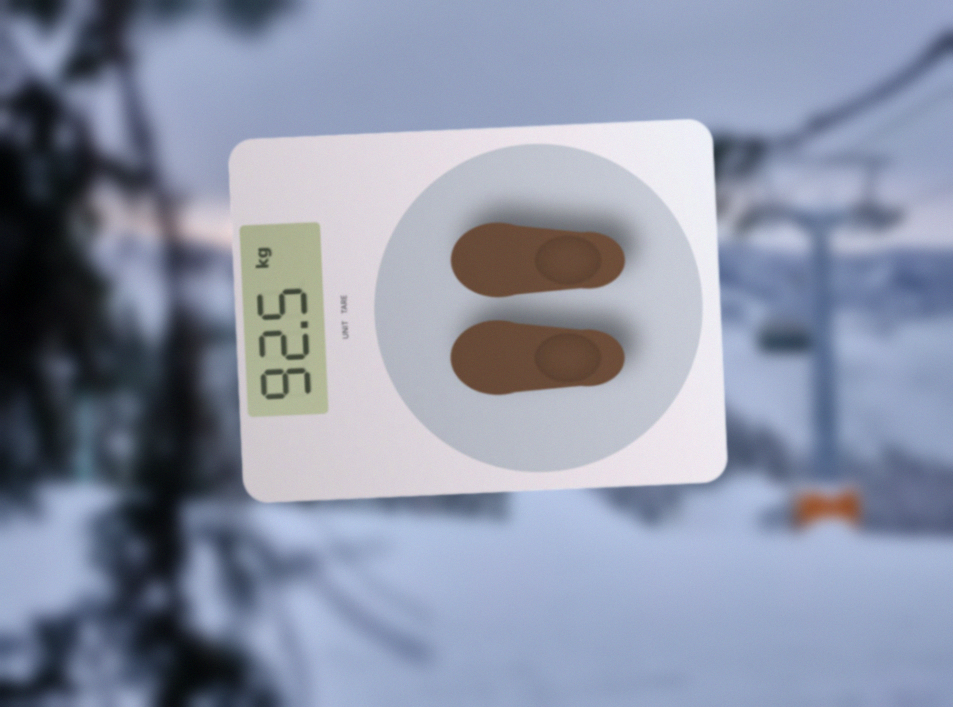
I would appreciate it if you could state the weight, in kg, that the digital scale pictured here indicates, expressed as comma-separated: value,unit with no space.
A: 92.5,kg
